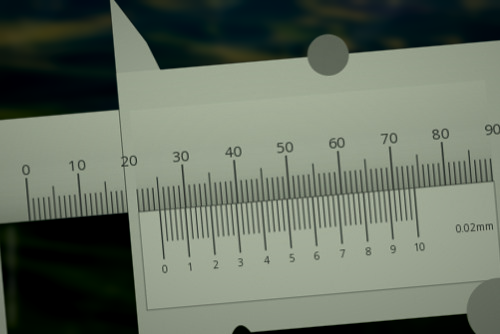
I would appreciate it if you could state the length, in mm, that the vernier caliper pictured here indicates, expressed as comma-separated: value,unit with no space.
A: 25.0,mm
